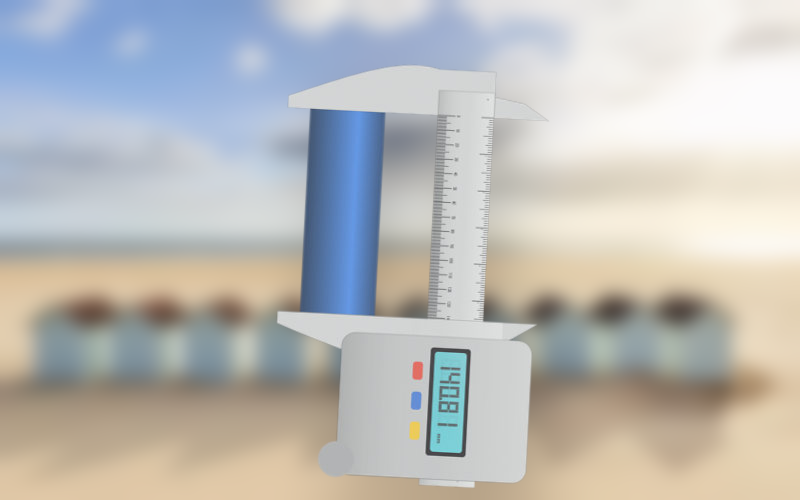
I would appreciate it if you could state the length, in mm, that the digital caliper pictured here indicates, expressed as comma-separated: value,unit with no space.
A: 140.81,mm
